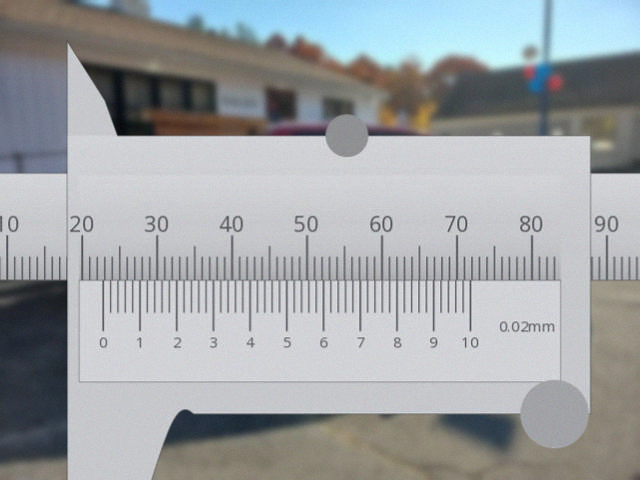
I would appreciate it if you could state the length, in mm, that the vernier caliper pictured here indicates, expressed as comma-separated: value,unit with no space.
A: 22.8,mm
